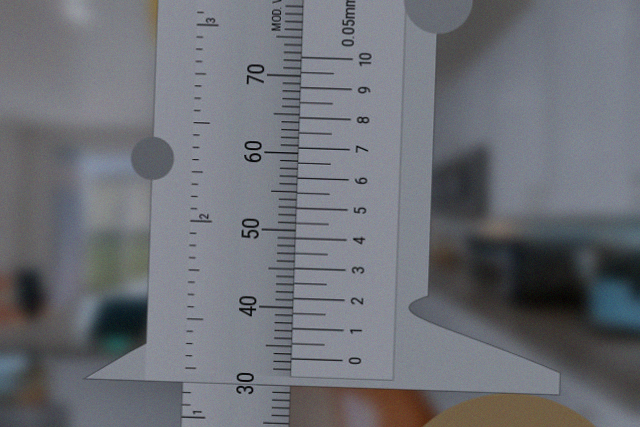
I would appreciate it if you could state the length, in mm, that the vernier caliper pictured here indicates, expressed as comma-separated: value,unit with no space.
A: 33.4,mm
